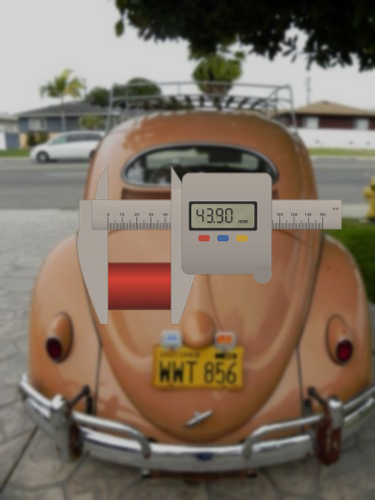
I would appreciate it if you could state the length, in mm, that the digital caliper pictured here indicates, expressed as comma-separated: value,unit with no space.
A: 43.90,mm
